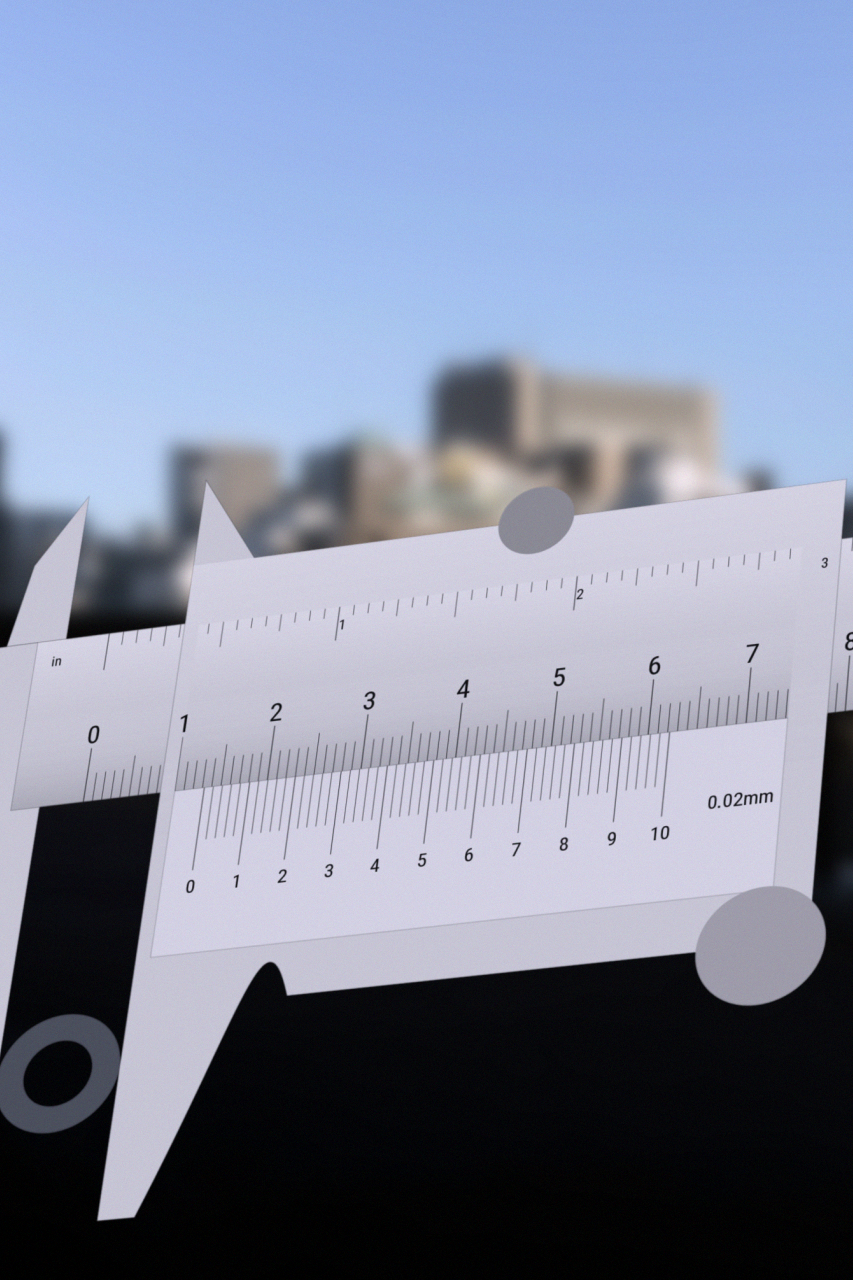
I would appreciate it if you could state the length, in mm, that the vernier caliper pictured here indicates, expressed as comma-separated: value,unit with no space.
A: 13.2,mm
